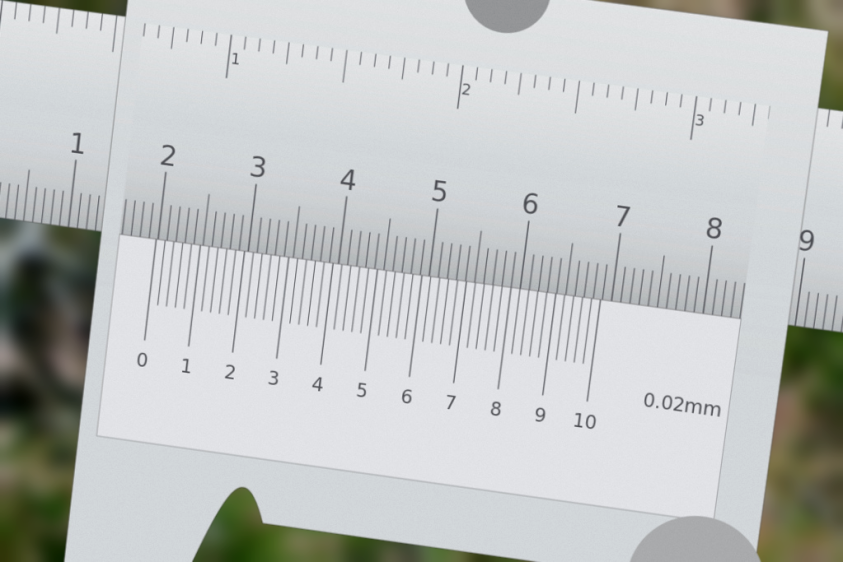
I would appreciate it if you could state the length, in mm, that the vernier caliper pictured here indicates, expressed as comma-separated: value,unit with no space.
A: 19.8,mm
